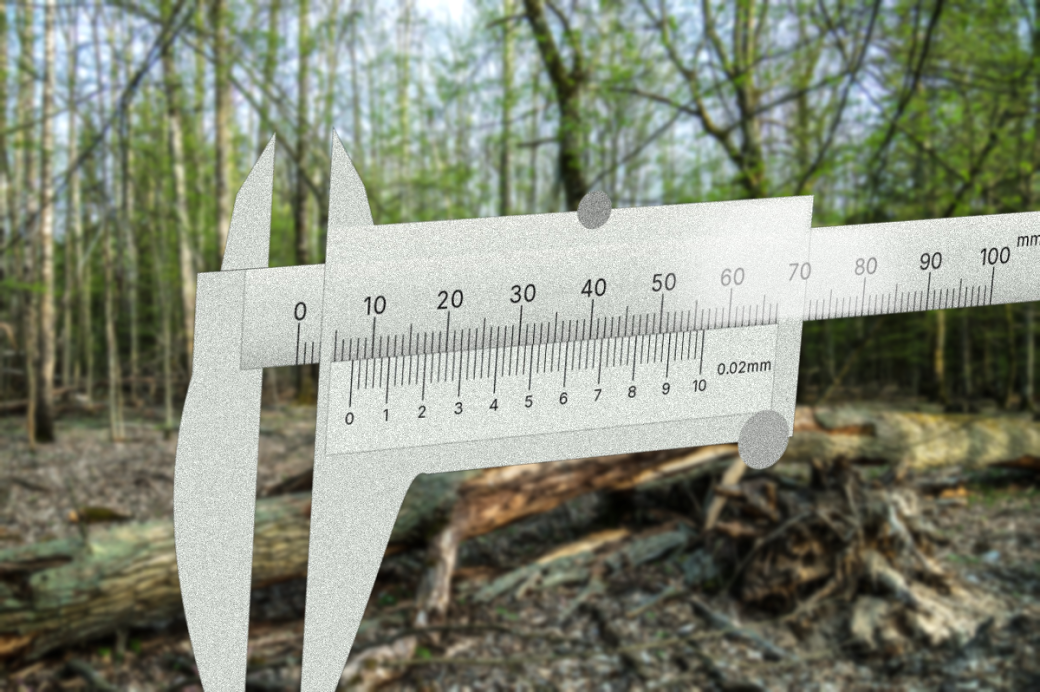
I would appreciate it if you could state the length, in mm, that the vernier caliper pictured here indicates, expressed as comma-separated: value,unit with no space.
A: 7.4,mm
